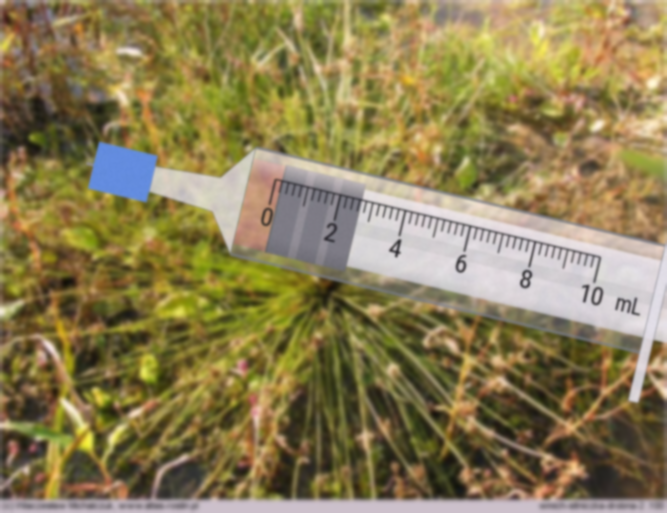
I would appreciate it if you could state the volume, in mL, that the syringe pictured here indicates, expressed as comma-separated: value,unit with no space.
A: 0.2,mL
